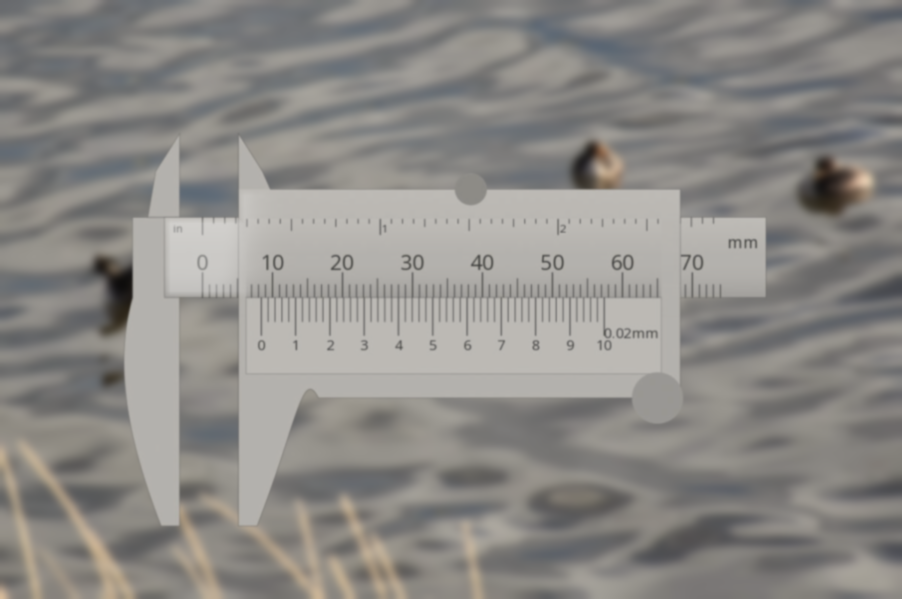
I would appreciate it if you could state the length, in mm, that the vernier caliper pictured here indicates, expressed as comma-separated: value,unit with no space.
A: 8.4,mm
